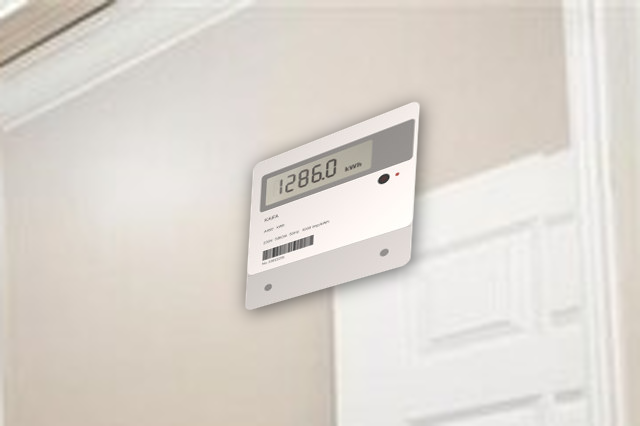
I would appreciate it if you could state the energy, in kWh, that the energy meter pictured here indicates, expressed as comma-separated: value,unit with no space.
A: 1286.0,kWh
